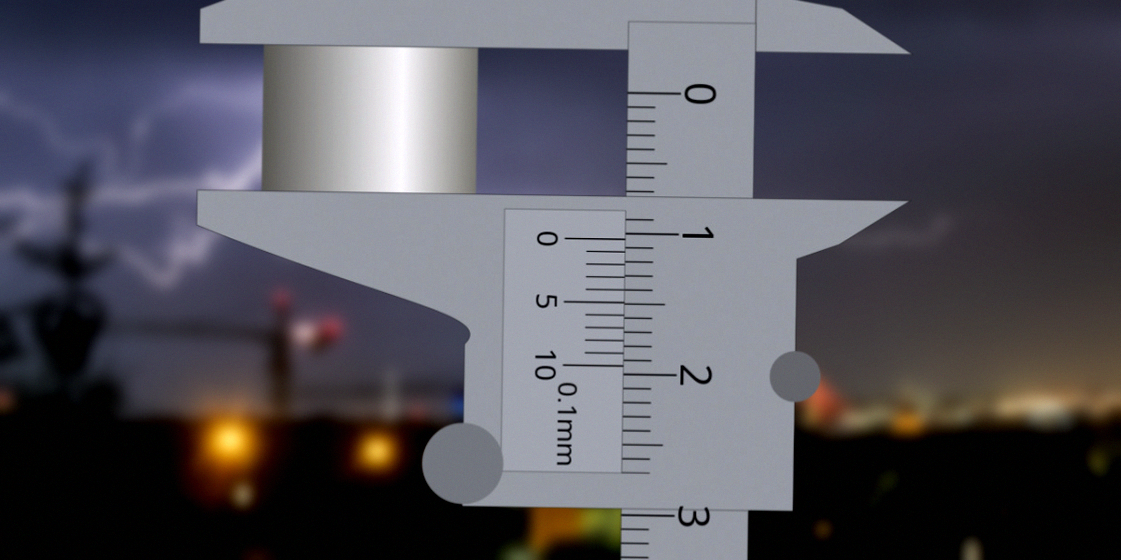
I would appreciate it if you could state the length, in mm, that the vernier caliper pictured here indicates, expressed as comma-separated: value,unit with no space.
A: 10.4,mm
